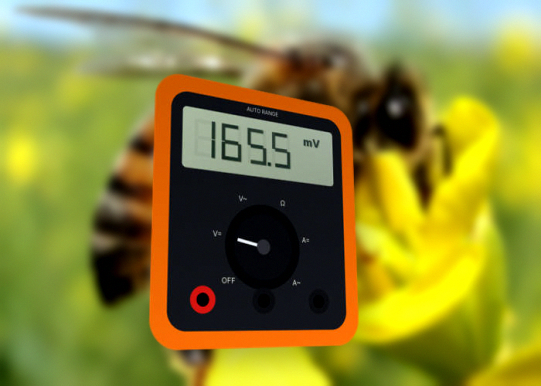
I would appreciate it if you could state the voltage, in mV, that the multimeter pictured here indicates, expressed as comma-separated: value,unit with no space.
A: 165.5,mV
